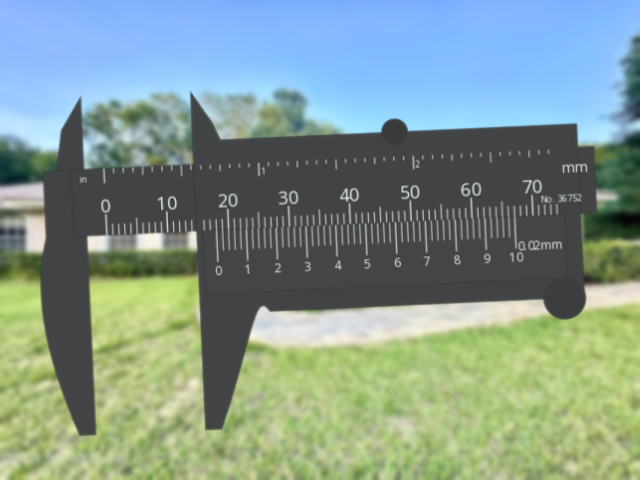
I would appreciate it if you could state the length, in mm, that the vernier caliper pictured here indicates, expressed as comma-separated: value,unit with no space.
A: 18.0,mm
